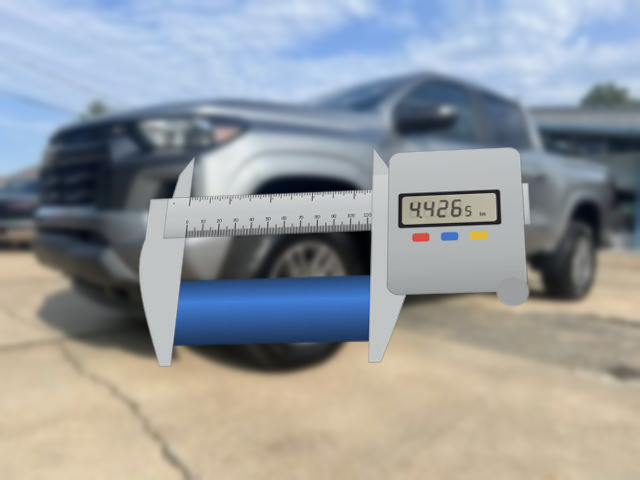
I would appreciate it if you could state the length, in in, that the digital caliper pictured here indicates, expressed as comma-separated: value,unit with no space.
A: 4.4265,in
